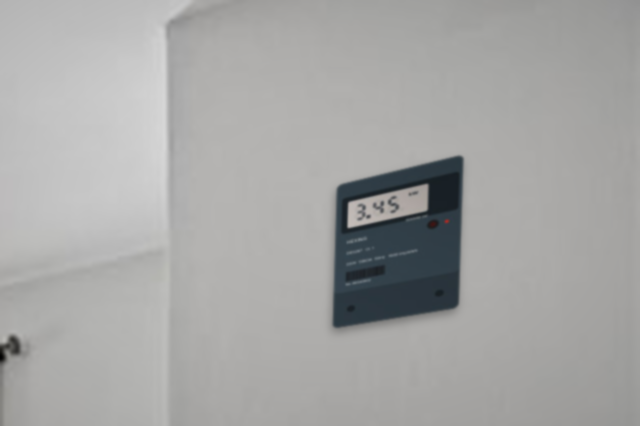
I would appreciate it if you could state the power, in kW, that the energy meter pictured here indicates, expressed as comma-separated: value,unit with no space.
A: 3.45,kW
